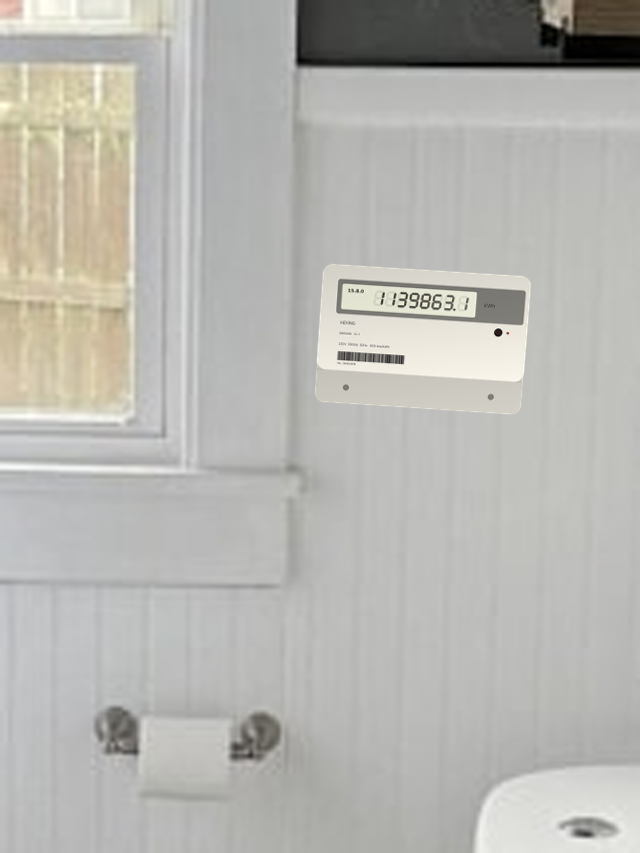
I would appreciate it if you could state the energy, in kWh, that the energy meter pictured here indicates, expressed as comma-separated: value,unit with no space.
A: 1139863.1,kWh
